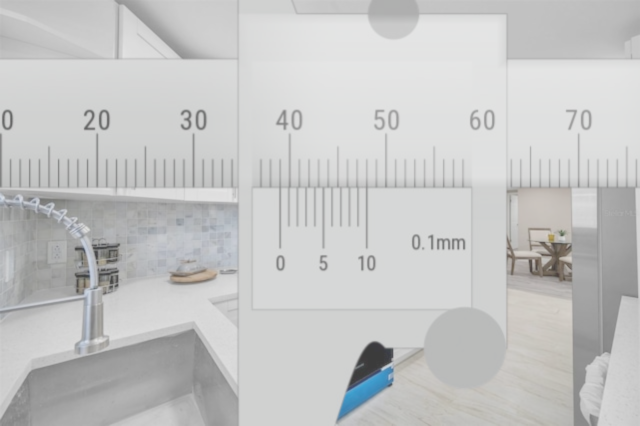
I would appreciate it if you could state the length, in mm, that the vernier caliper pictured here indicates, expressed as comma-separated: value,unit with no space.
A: 39.0,mm
